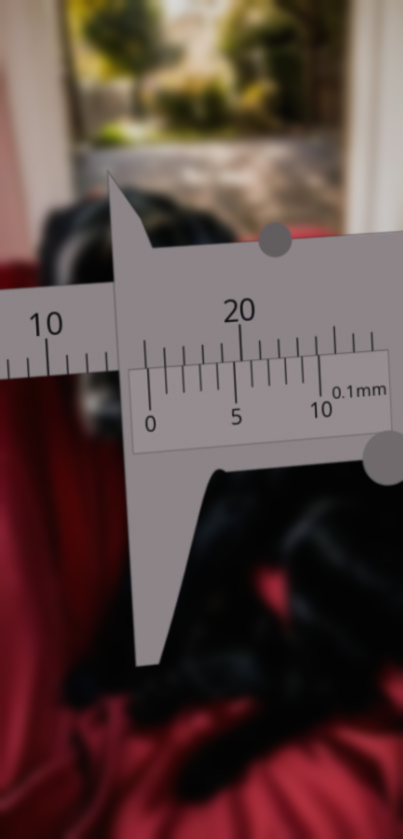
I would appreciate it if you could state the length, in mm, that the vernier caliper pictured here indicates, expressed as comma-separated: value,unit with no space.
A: 15.1,mm
